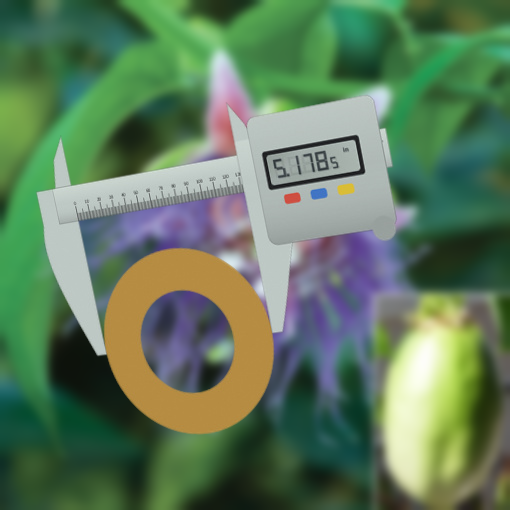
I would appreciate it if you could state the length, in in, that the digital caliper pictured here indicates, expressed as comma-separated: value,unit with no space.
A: 5.1785,in
